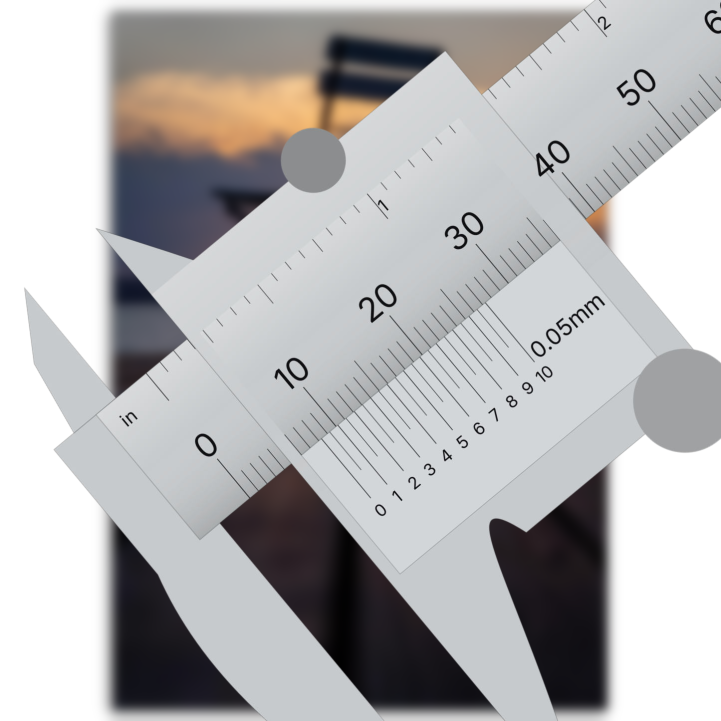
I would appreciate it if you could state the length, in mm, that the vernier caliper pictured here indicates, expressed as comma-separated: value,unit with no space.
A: 8.3,mm
